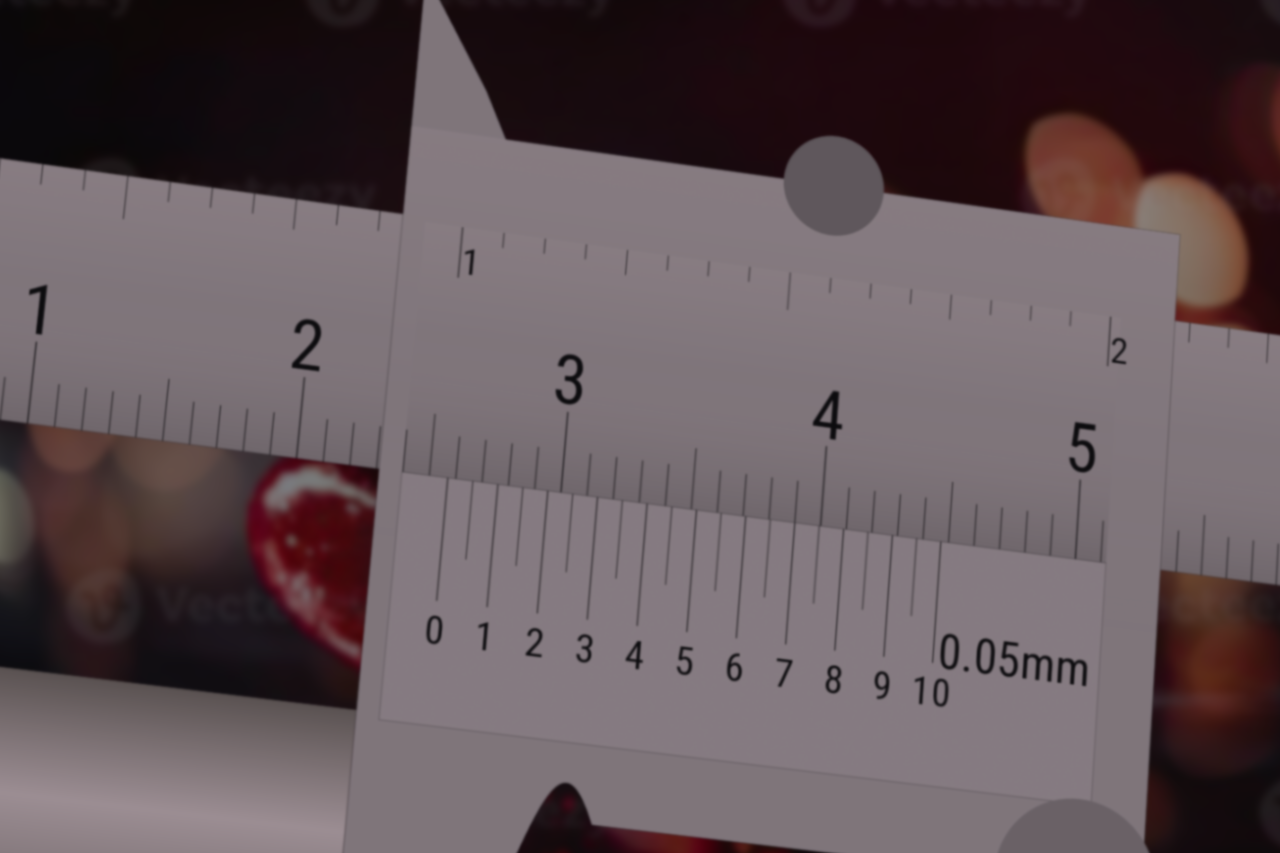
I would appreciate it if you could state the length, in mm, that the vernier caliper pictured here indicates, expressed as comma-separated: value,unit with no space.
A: 25.7,mm
